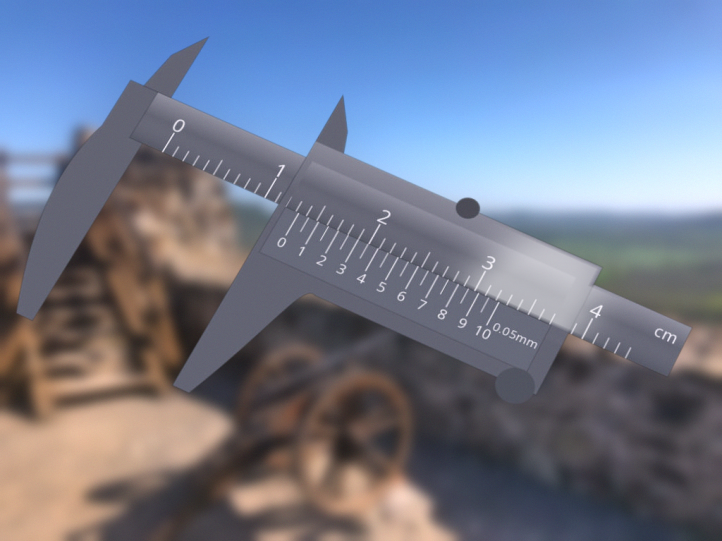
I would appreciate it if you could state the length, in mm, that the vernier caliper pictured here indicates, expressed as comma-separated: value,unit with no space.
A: 13.3,mm
